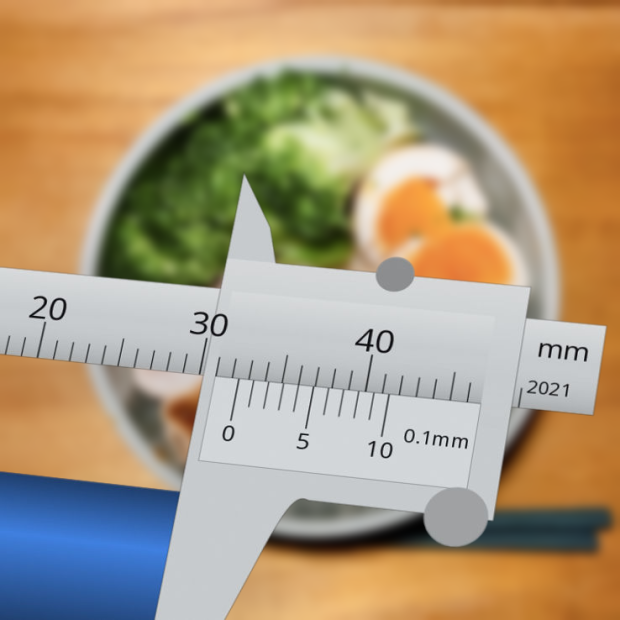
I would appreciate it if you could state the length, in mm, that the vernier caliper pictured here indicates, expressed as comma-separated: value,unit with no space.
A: 32.4,mm
